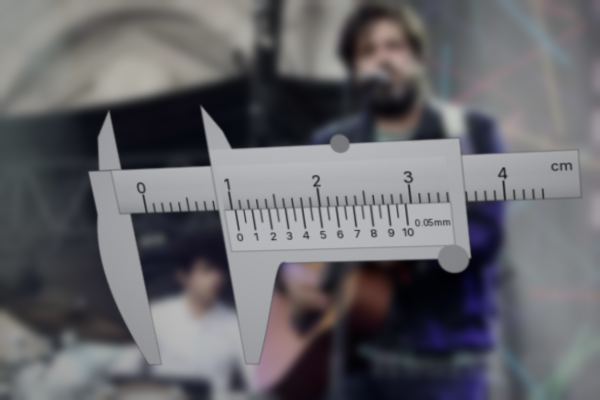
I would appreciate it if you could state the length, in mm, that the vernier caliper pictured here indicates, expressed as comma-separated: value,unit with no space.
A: 10.4,mm
